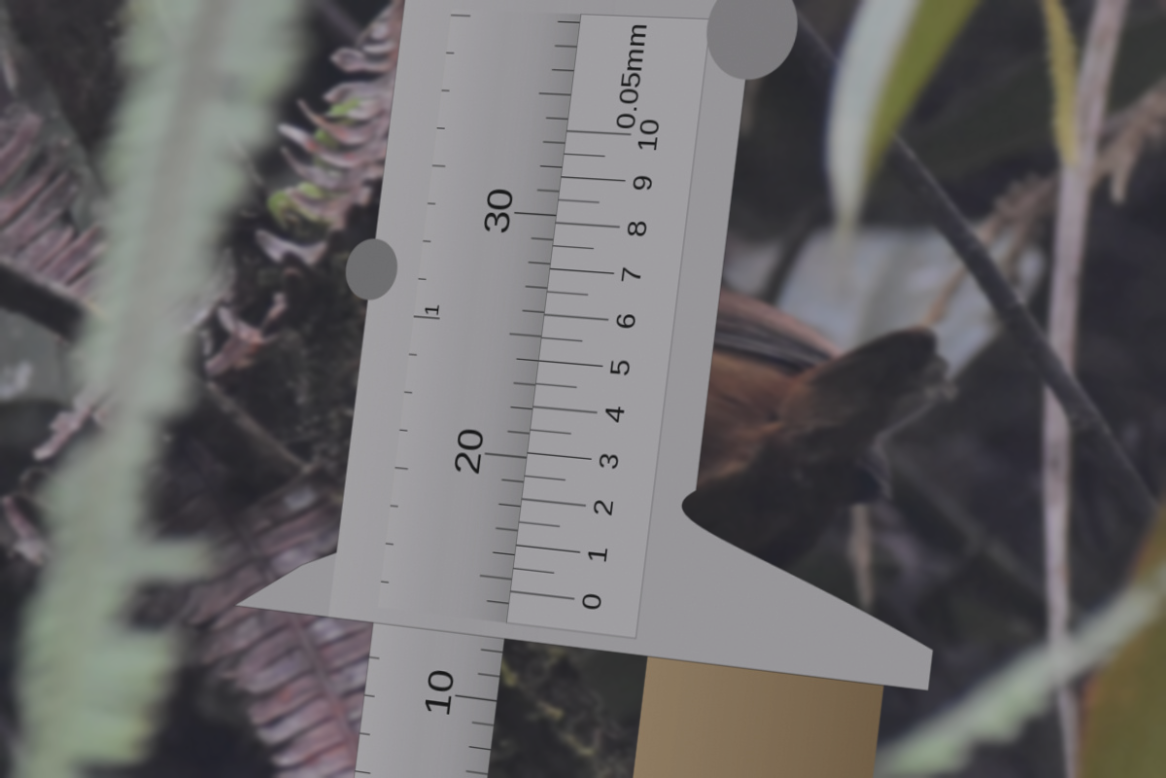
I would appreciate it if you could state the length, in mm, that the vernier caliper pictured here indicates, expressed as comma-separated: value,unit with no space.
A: 14.50,mm
